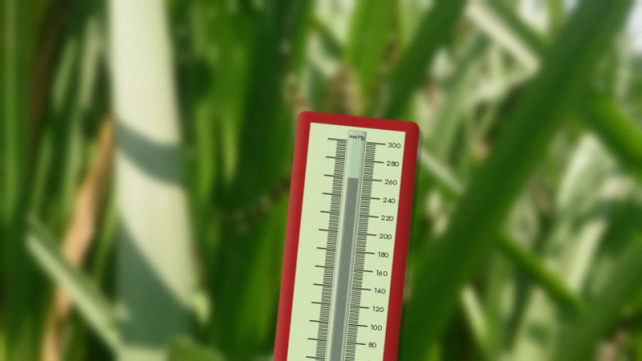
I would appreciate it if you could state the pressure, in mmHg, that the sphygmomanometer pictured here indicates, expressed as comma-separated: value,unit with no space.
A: 260,mmHg
